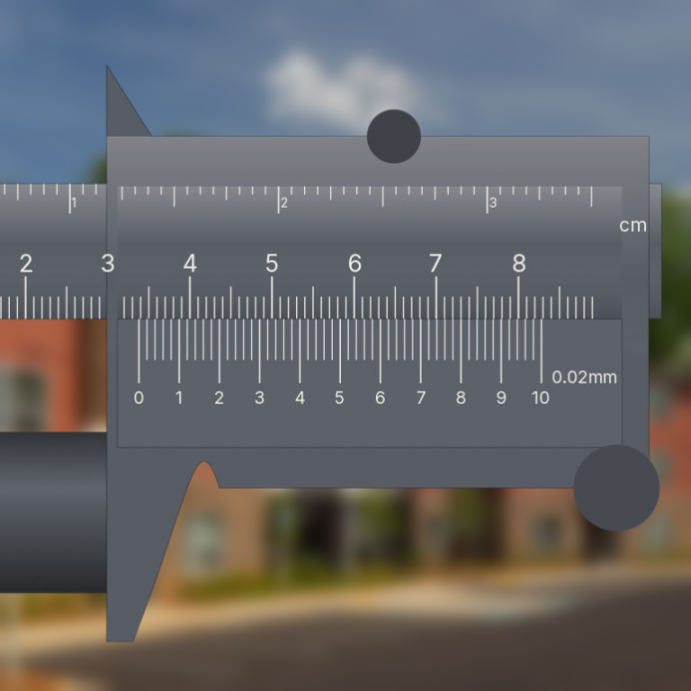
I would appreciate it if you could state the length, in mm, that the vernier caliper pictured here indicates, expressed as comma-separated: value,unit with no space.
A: 33.8,mm
